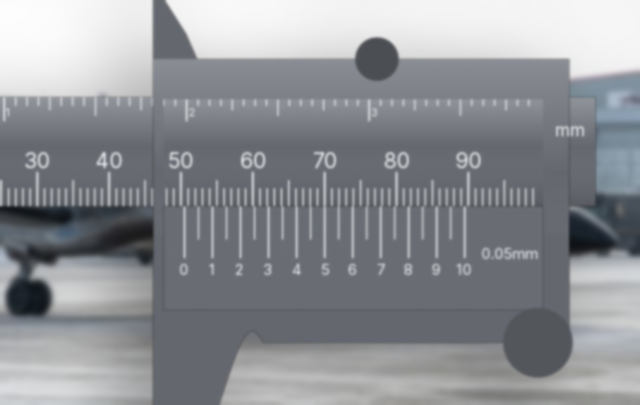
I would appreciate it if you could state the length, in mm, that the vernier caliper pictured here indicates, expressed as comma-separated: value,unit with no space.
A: 50.5,mm
